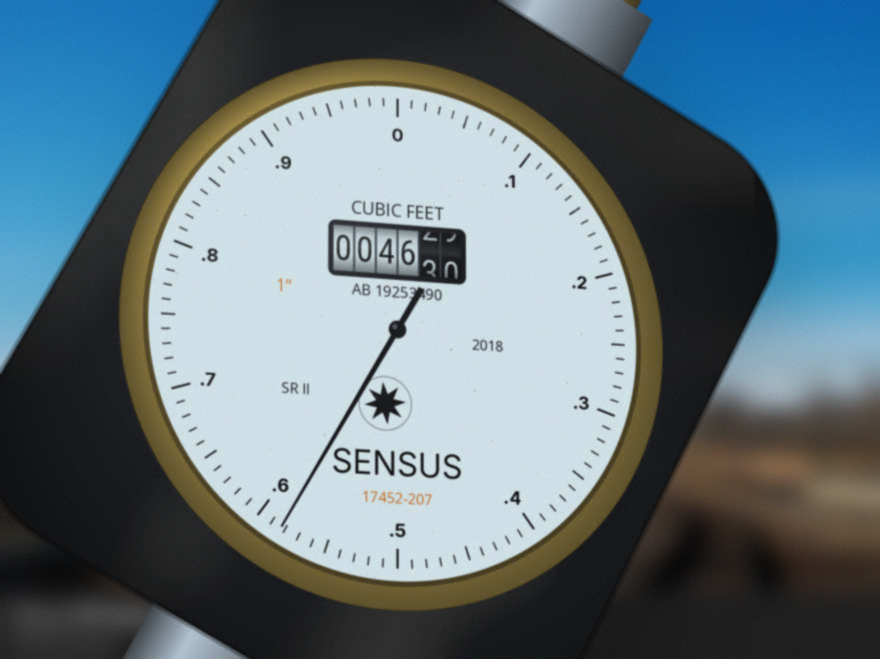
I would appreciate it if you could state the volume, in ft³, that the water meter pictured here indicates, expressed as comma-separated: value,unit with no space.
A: 4629.58,ft³
